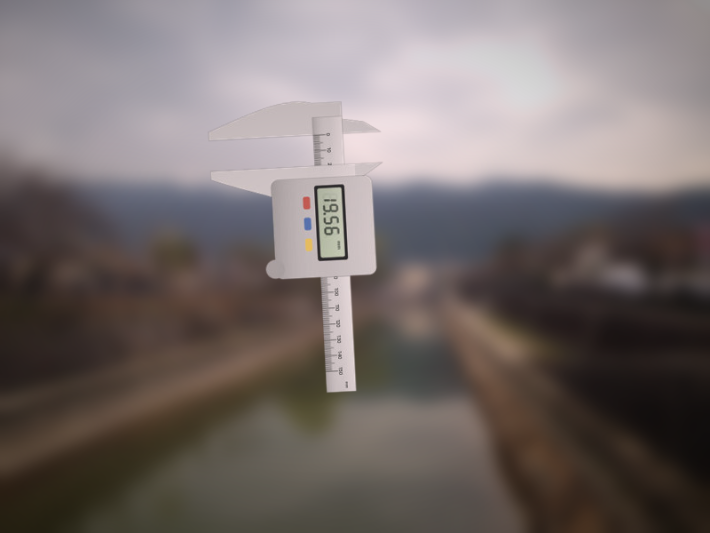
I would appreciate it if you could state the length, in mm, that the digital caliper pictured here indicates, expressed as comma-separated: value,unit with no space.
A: 19.56,mm
